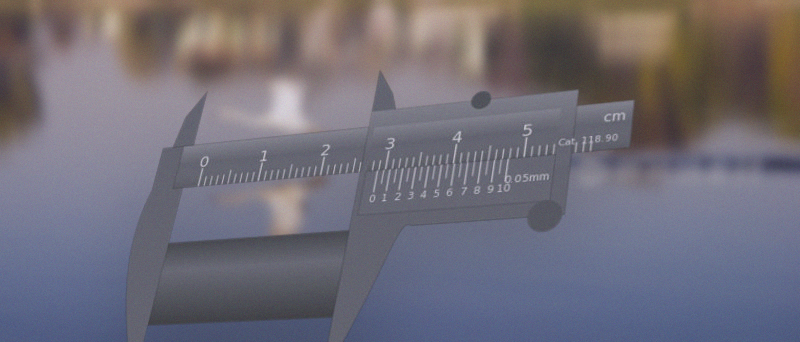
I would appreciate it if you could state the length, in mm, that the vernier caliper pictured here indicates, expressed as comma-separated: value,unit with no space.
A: 28.8,mm
